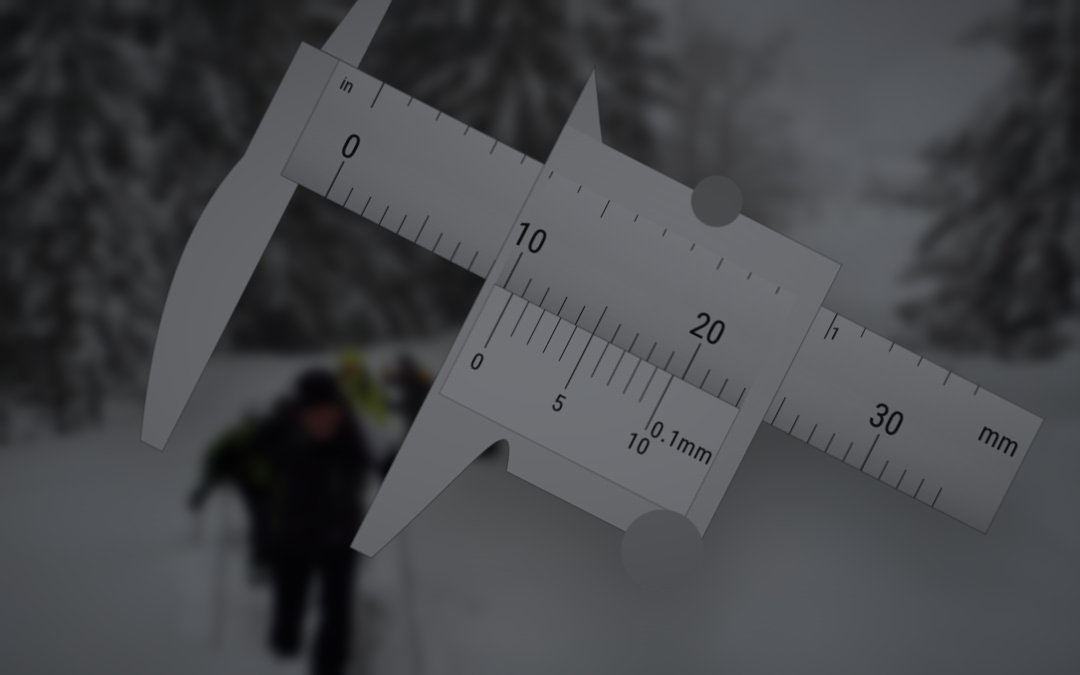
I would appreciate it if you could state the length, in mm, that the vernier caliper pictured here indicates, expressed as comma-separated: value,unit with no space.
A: 10.5,mm
